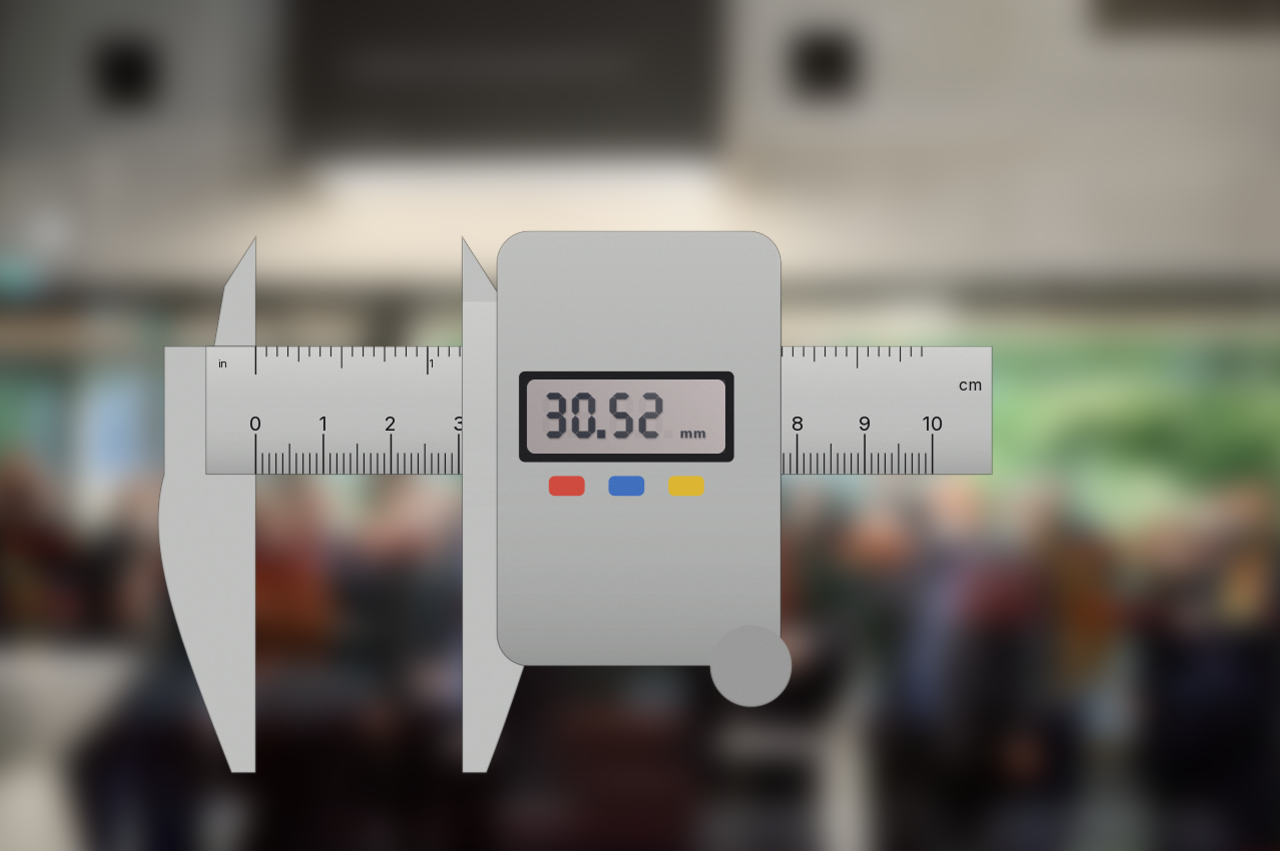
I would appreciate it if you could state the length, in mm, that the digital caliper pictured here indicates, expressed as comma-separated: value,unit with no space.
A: 30.52,mm
